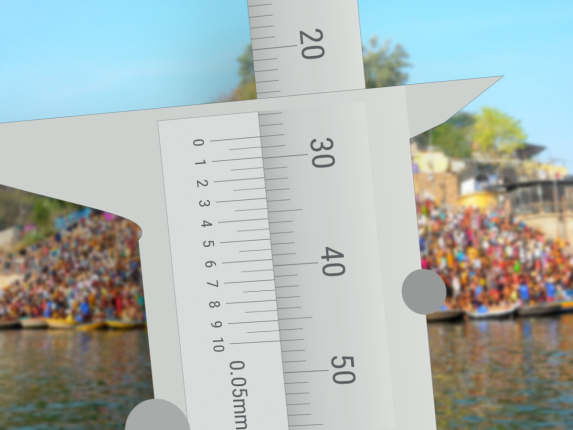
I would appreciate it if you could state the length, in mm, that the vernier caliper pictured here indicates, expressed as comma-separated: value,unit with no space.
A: 28.0,mm
